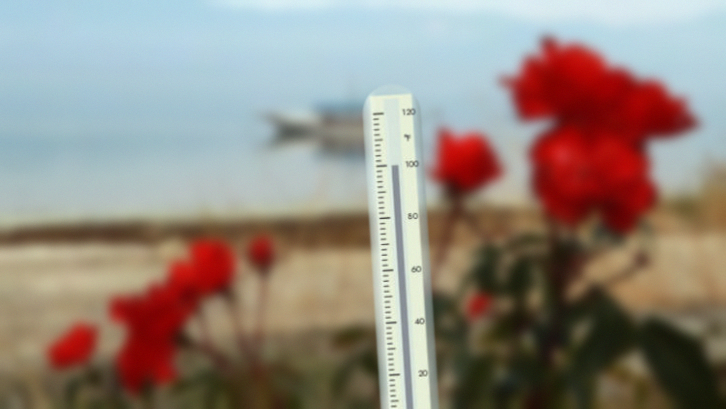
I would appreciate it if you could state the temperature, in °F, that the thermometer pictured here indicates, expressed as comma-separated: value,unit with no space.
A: 100,°F
